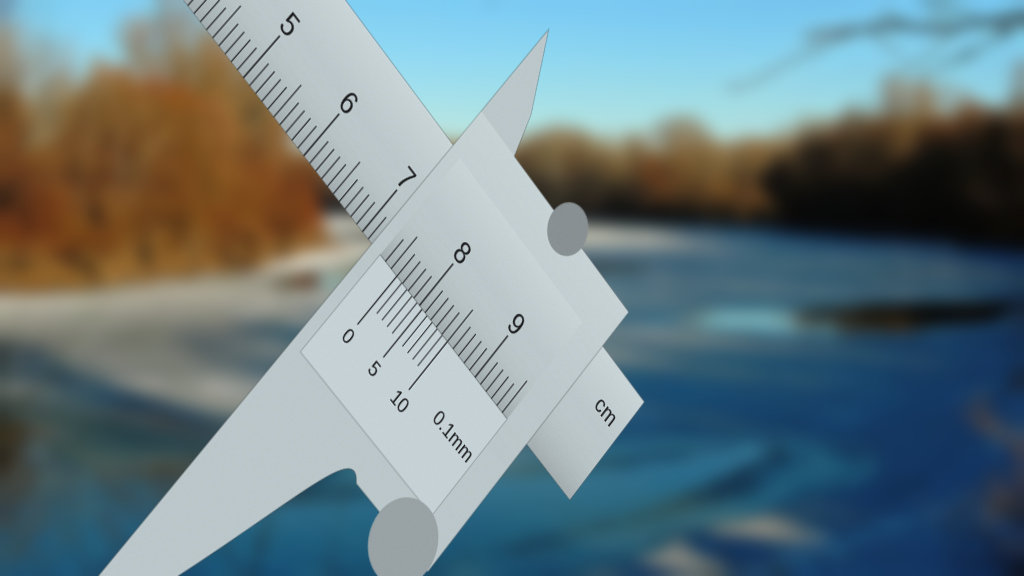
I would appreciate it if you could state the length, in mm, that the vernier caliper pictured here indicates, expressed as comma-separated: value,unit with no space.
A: 76.0,mm
